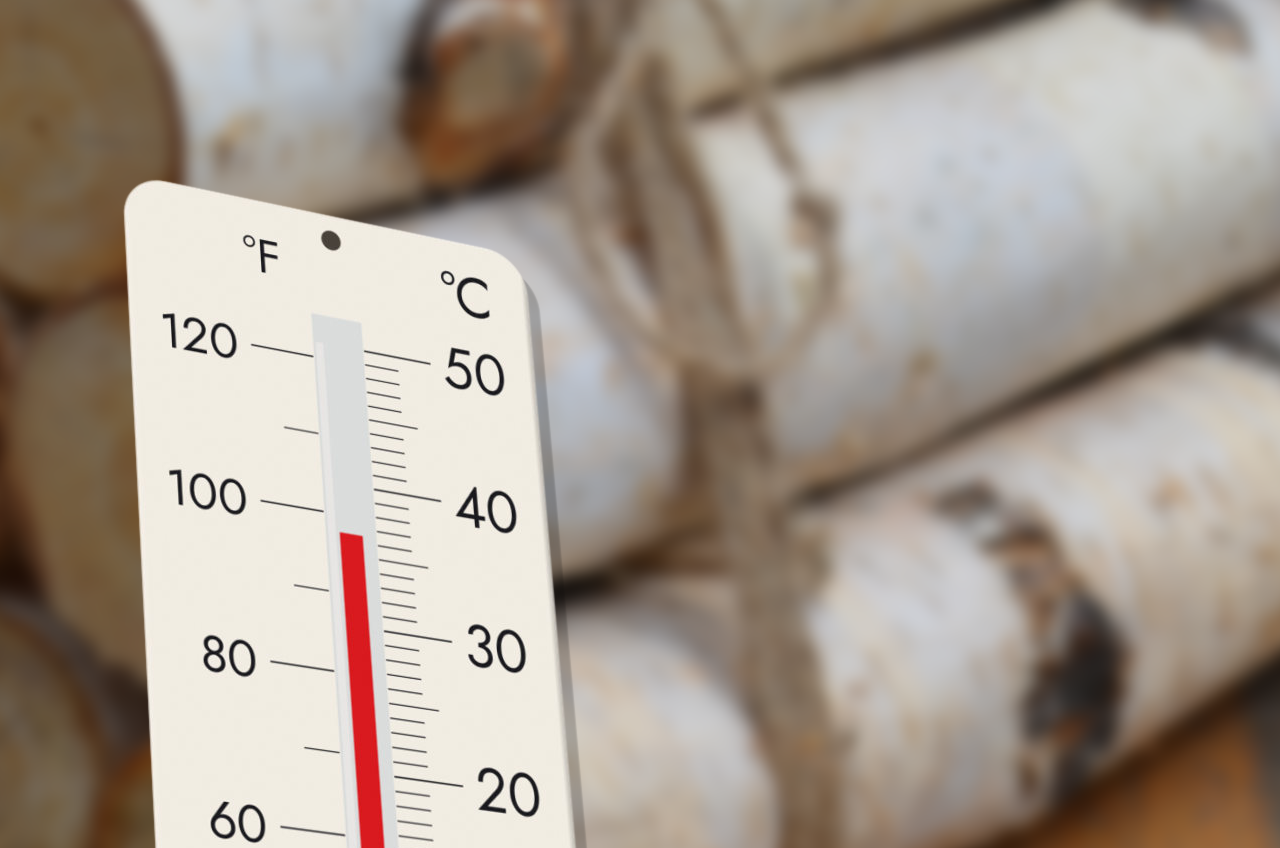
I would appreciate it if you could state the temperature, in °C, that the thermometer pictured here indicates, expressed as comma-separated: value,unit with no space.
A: 36.5,°C
